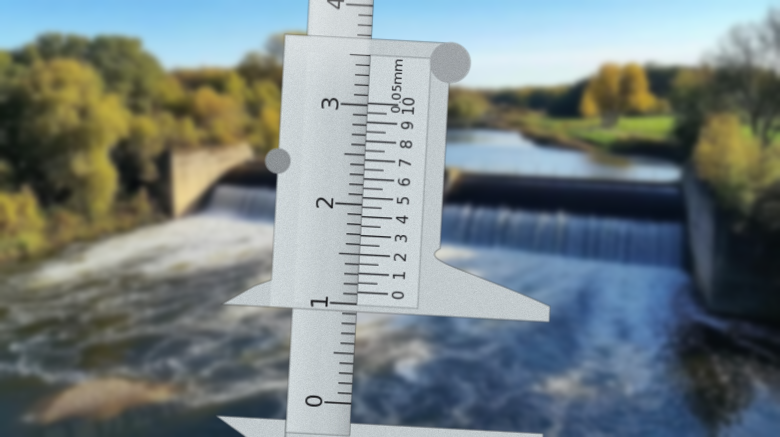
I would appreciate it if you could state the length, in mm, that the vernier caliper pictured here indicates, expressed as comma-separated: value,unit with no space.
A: 11.2,mm
